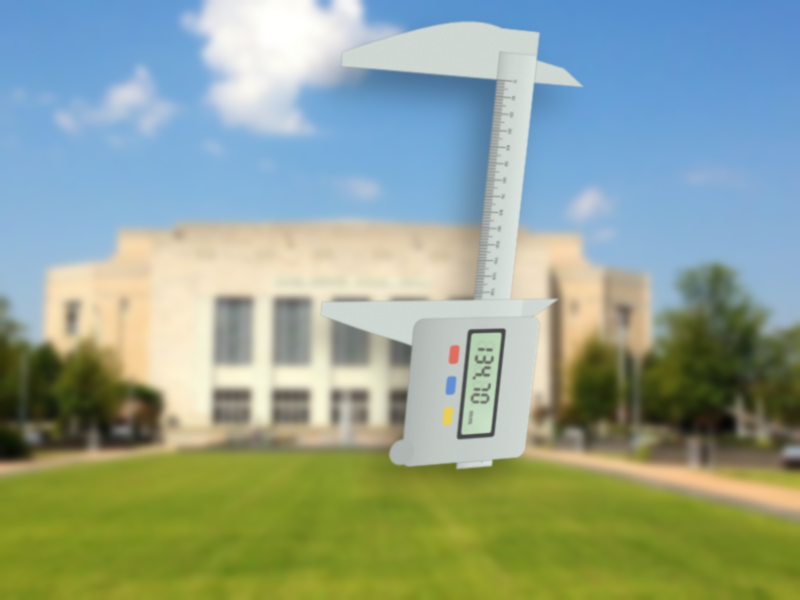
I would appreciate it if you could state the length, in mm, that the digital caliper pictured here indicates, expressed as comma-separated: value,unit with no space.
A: 134.70,mm
